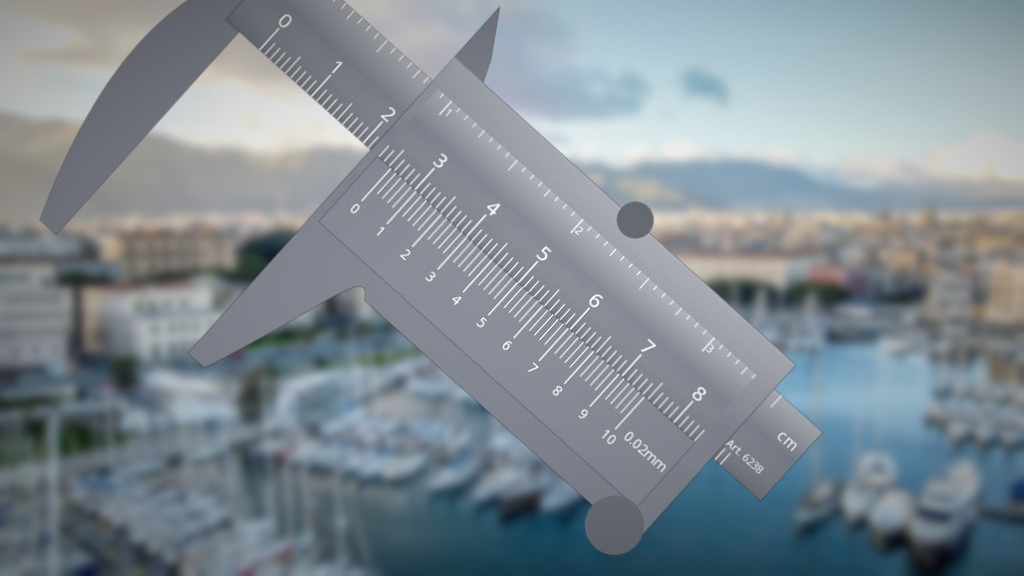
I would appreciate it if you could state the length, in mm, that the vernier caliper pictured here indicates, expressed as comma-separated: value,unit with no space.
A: 25.4,mm
